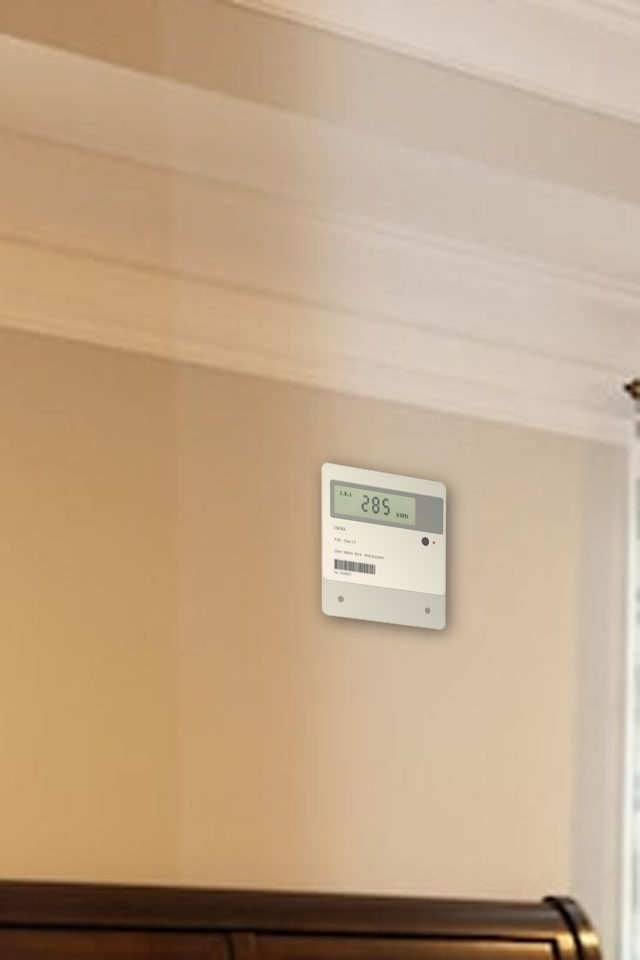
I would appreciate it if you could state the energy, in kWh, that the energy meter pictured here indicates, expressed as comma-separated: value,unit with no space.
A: 285,kWh
